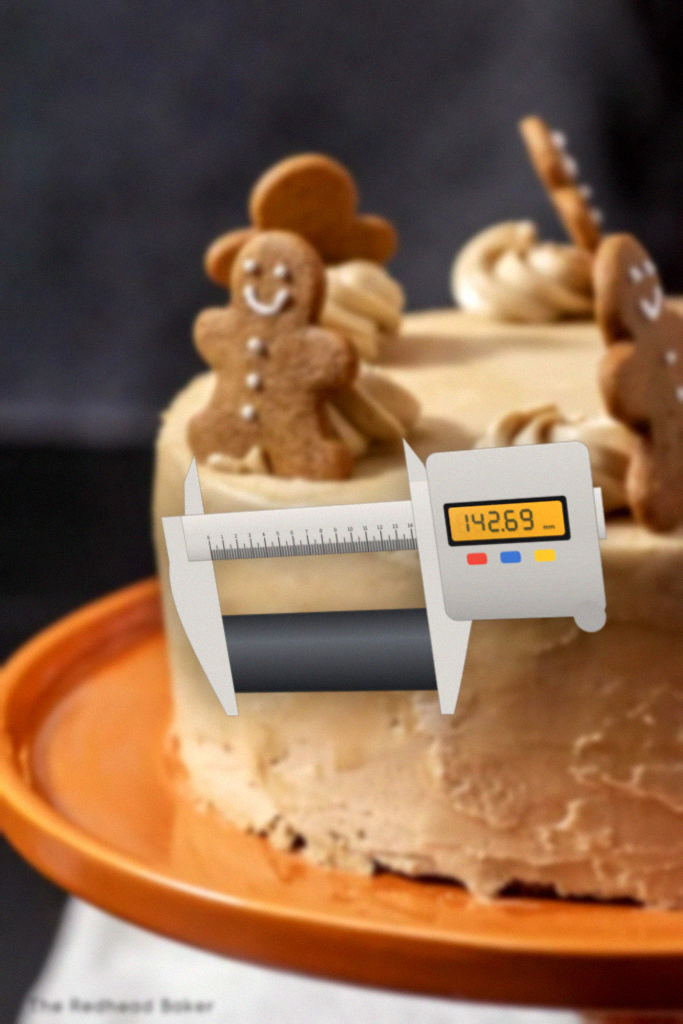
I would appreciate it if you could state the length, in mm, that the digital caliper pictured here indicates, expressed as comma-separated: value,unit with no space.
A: 142.69,mm
